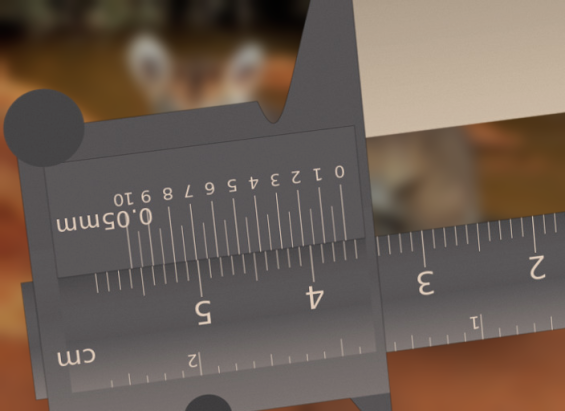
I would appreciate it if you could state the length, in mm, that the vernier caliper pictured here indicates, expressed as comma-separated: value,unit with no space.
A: 36.8,mm
